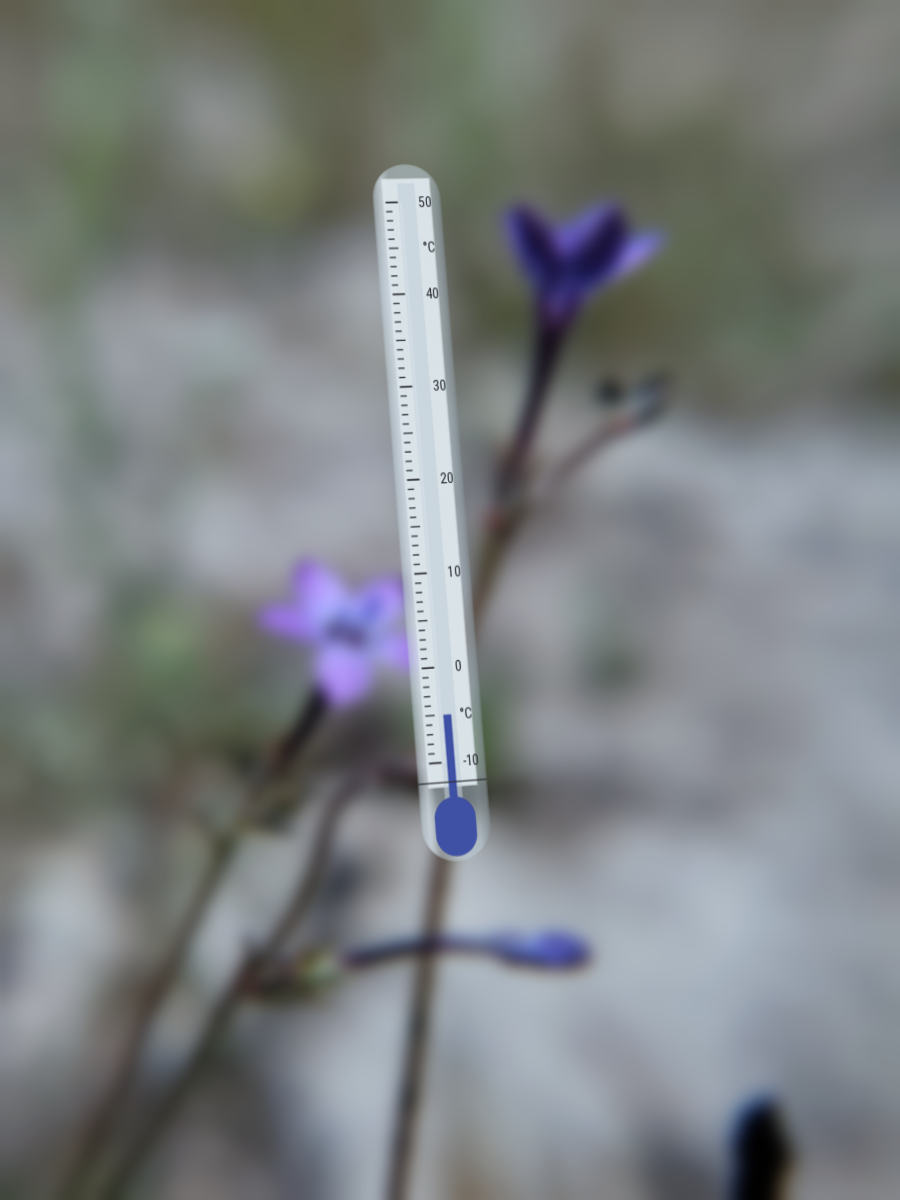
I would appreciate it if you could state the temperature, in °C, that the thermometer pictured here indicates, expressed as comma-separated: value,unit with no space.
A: -5,°C
